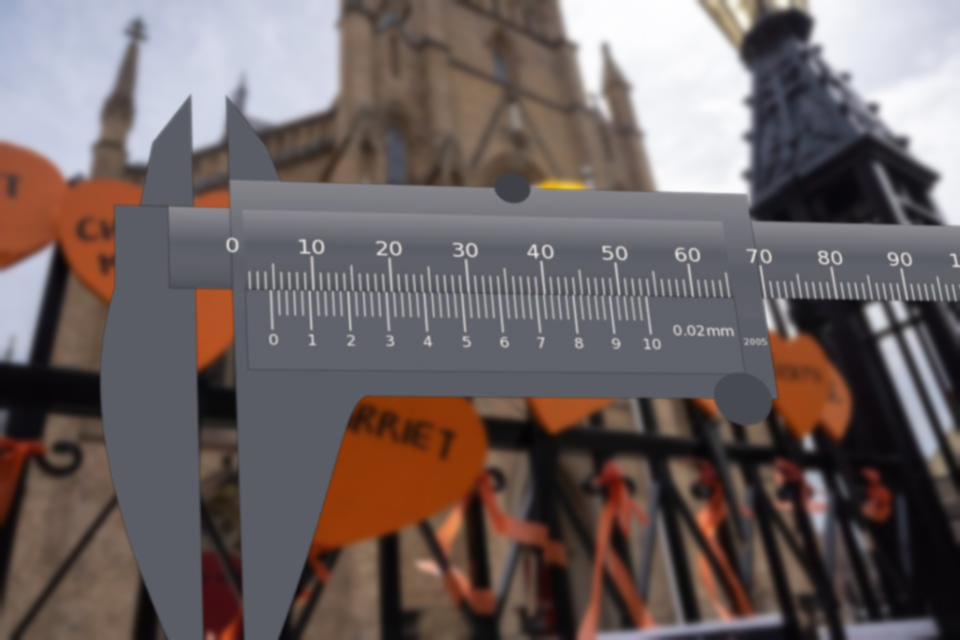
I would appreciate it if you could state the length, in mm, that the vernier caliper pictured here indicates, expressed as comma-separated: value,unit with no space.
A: 4.6,mm
